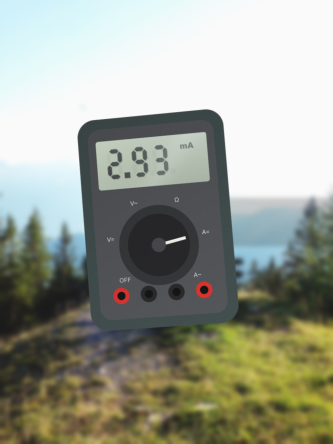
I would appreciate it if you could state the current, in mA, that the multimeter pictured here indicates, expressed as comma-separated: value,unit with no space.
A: 2.93,mA
